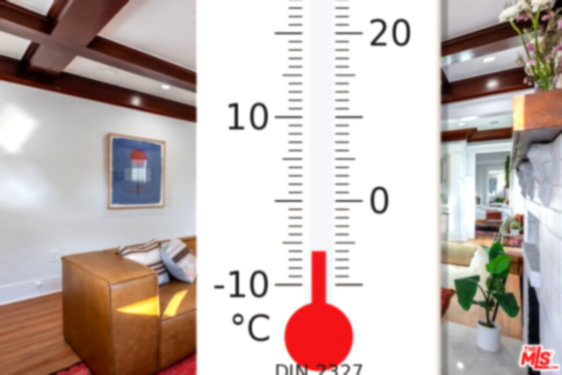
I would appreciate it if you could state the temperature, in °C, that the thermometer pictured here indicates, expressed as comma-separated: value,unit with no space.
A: -6,°C
